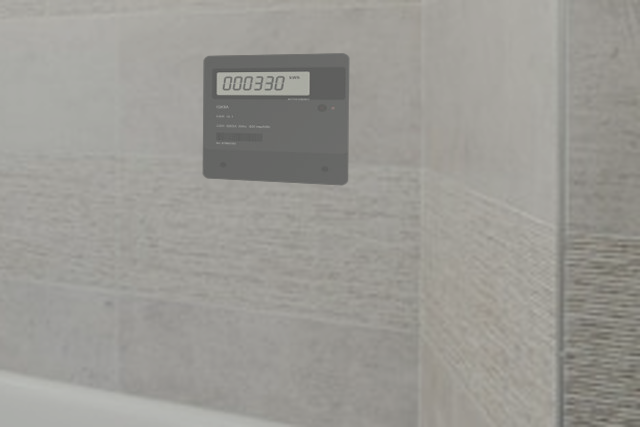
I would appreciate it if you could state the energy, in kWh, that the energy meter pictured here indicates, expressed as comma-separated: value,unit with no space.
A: 330,kWh
